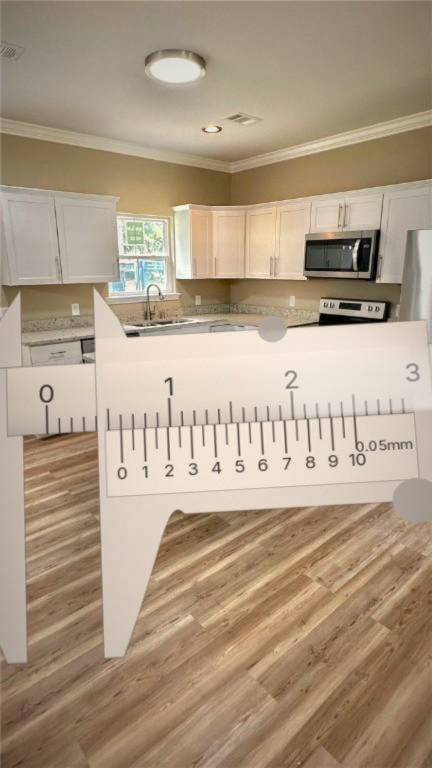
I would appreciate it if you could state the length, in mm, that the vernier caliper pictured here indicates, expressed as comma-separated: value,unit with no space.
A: 6.0,mm
